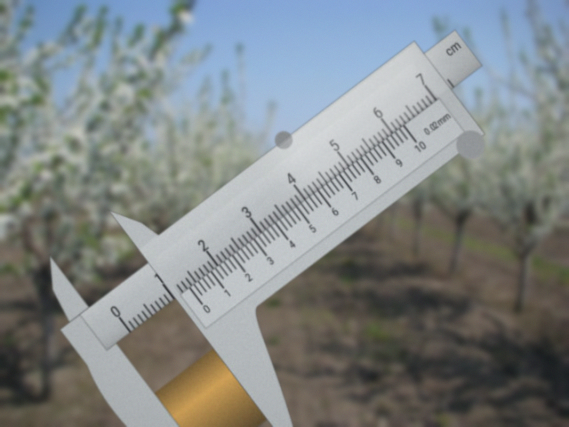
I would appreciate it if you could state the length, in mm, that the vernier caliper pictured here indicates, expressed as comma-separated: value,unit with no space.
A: 13.5,mm
